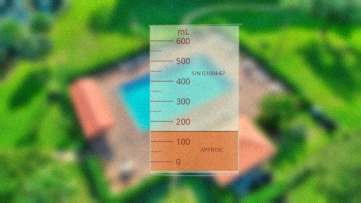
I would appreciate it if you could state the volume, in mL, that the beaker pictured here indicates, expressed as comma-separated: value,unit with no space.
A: 150,mL
